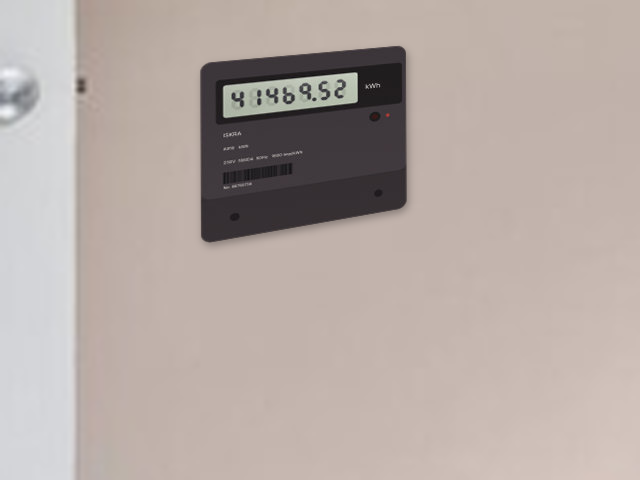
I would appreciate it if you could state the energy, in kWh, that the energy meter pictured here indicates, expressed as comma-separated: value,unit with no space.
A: 41469.52,kWh
